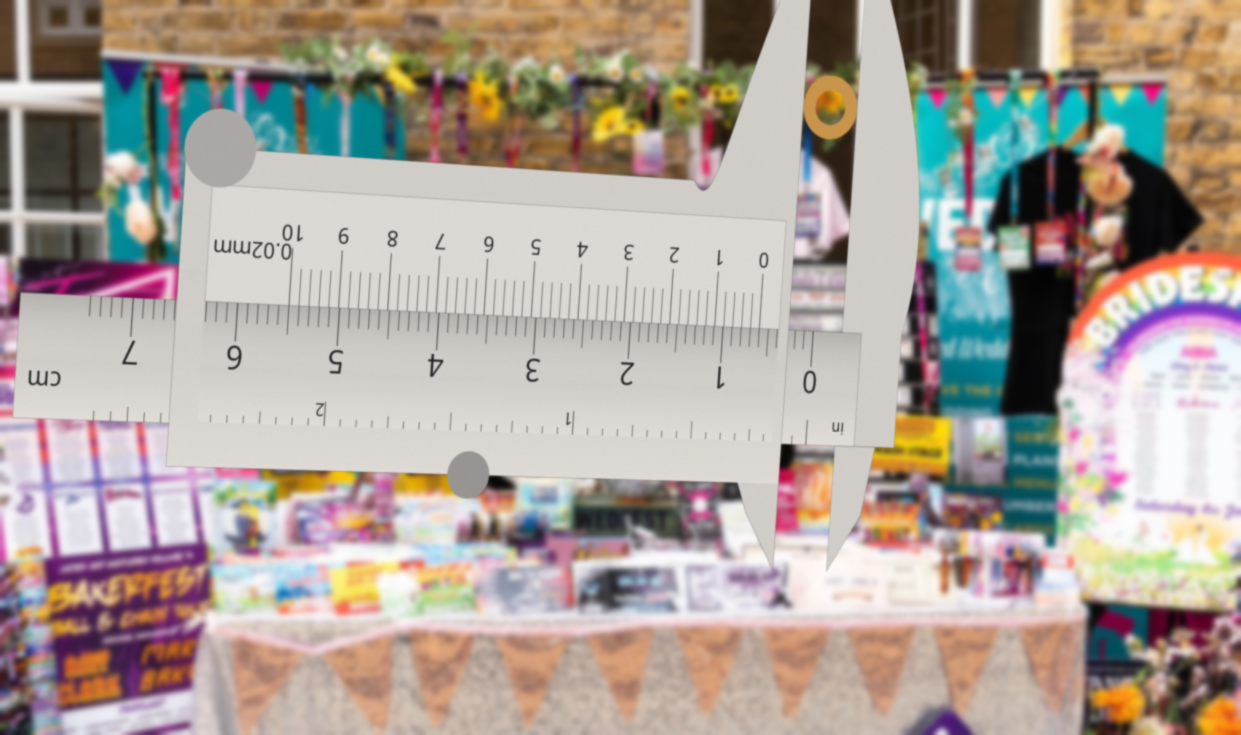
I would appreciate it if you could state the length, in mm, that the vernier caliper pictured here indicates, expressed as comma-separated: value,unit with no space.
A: 6.0,mm
